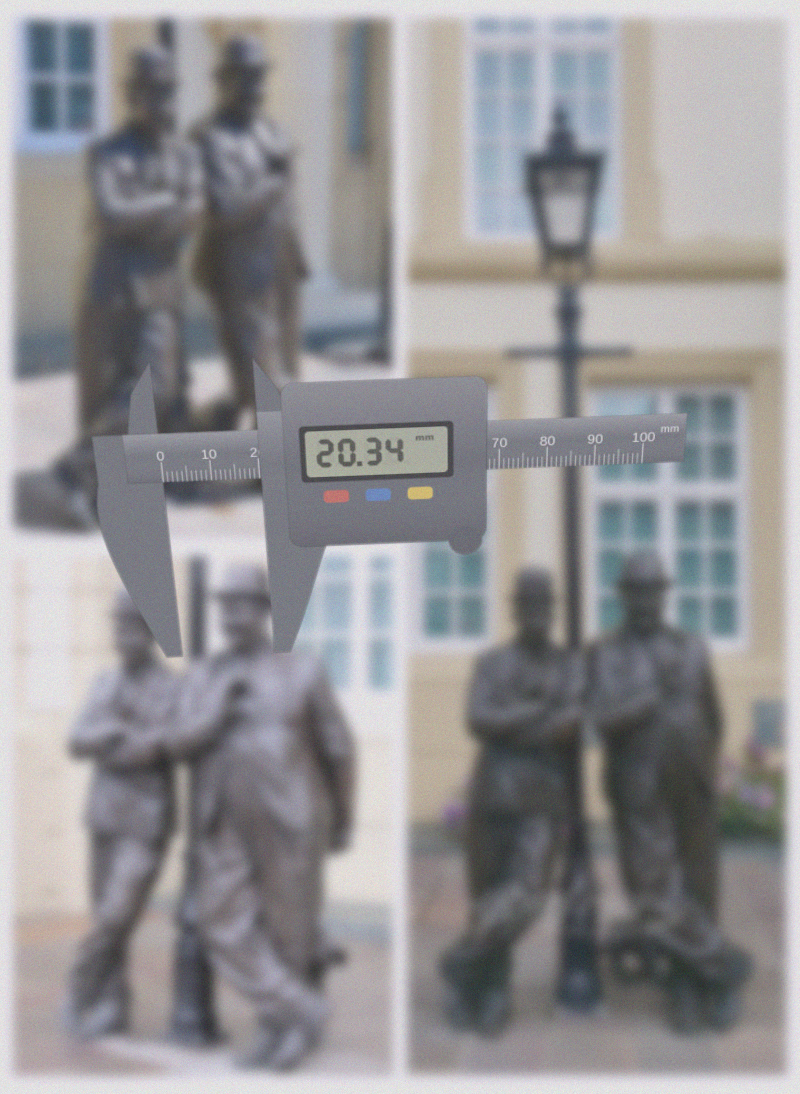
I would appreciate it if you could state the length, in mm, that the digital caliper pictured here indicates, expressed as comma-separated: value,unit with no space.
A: 20.34,mm
